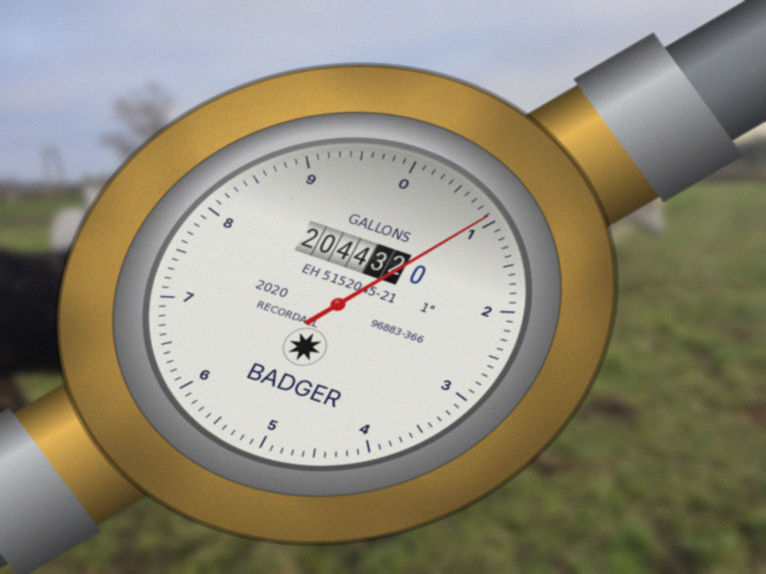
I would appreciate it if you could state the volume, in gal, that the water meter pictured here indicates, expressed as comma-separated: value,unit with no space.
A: 2044320.9,gal
